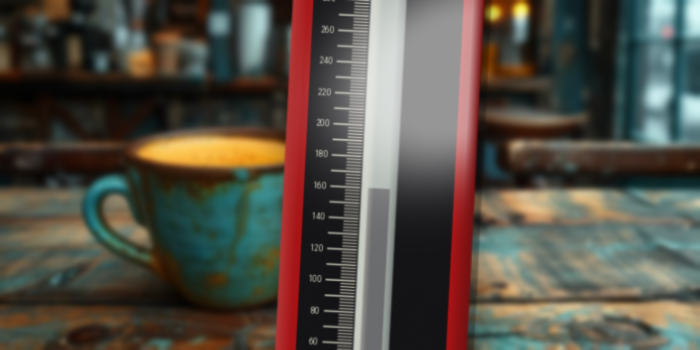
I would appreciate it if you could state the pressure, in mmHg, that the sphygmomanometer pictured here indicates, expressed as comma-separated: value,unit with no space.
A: 160,mmHg
